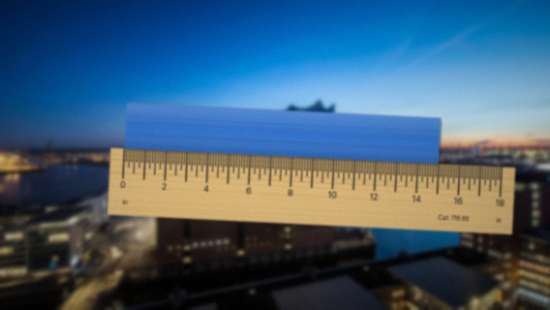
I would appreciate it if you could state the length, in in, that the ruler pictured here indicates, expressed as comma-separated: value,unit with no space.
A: 15,in
